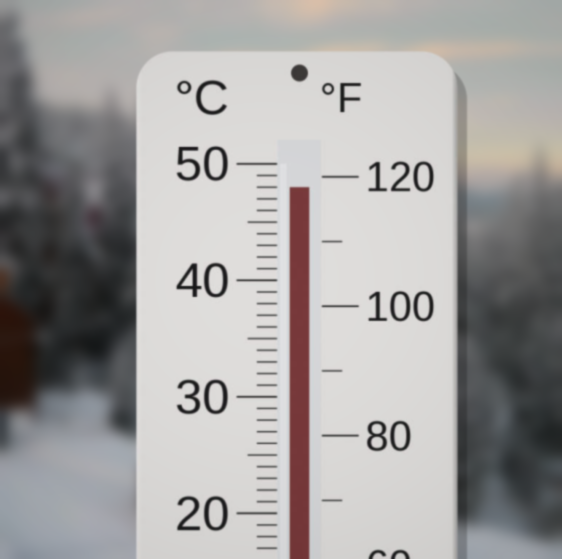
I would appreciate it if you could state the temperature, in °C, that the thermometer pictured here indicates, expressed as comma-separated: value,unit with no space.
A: 48,°C
